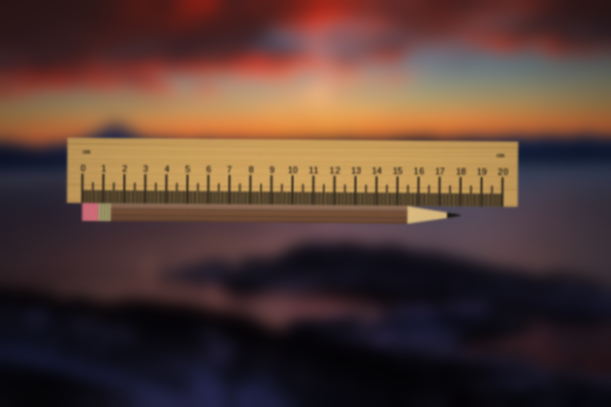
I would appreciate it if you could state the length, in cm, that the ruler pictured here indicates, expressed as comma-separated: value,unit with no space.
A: 18,cm
